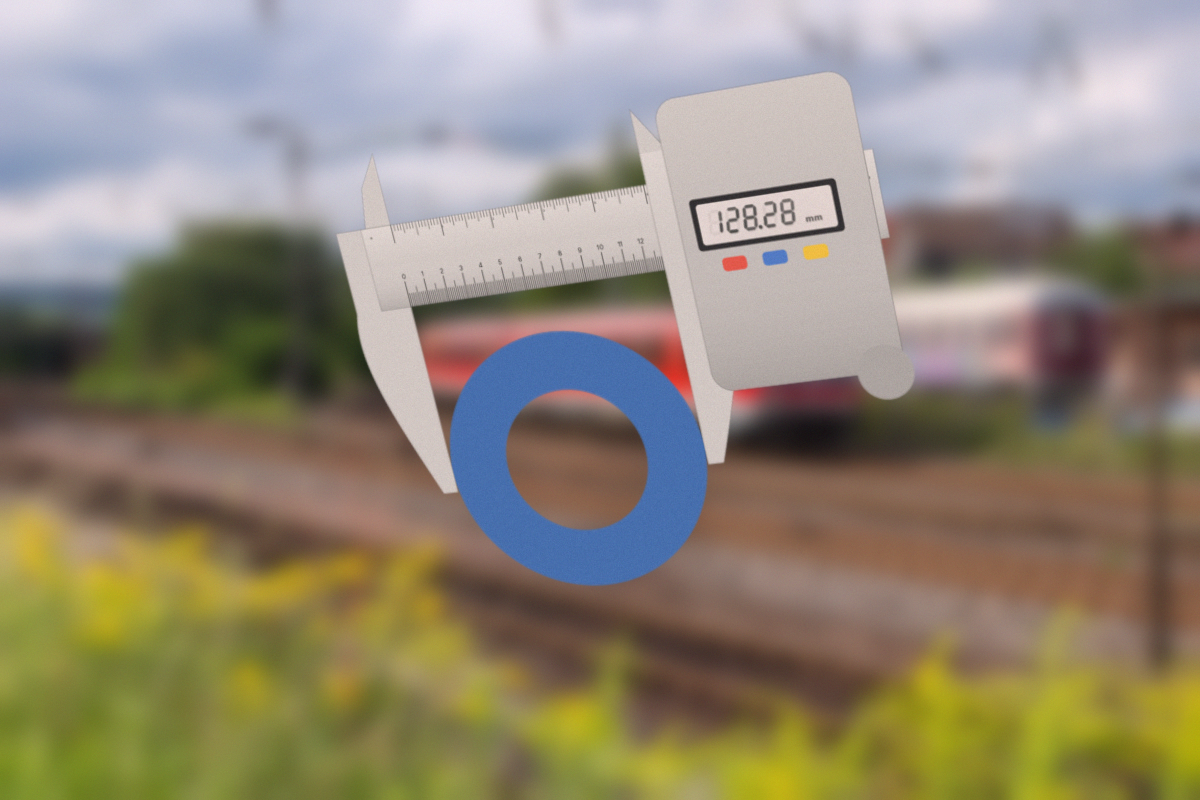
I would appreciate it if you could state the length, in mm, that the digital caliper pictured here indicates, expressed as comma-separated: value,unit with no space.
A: 128.28,mm
